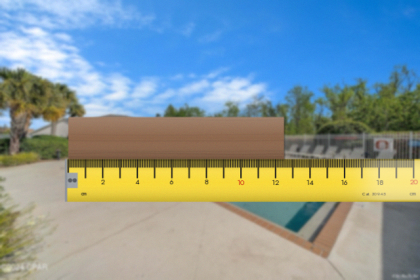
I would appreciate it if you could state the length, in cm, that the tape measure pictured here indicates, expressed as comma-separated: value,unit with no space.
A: 12.5,cm
